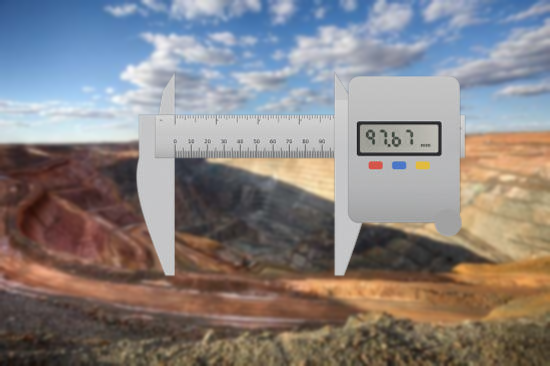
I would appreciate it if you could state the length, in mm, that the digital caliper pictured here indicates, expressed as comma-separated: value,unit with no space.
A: 97.67,mm
